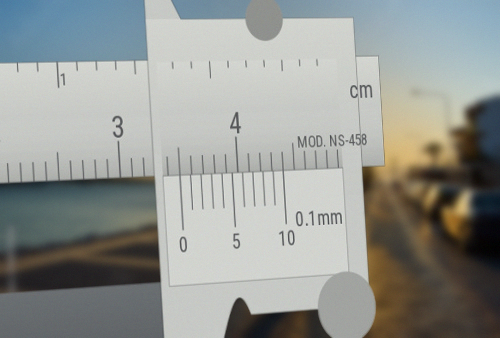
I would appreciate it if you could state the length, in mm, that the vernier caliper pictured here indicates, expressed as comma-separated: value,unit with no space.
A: 35.0,mm
